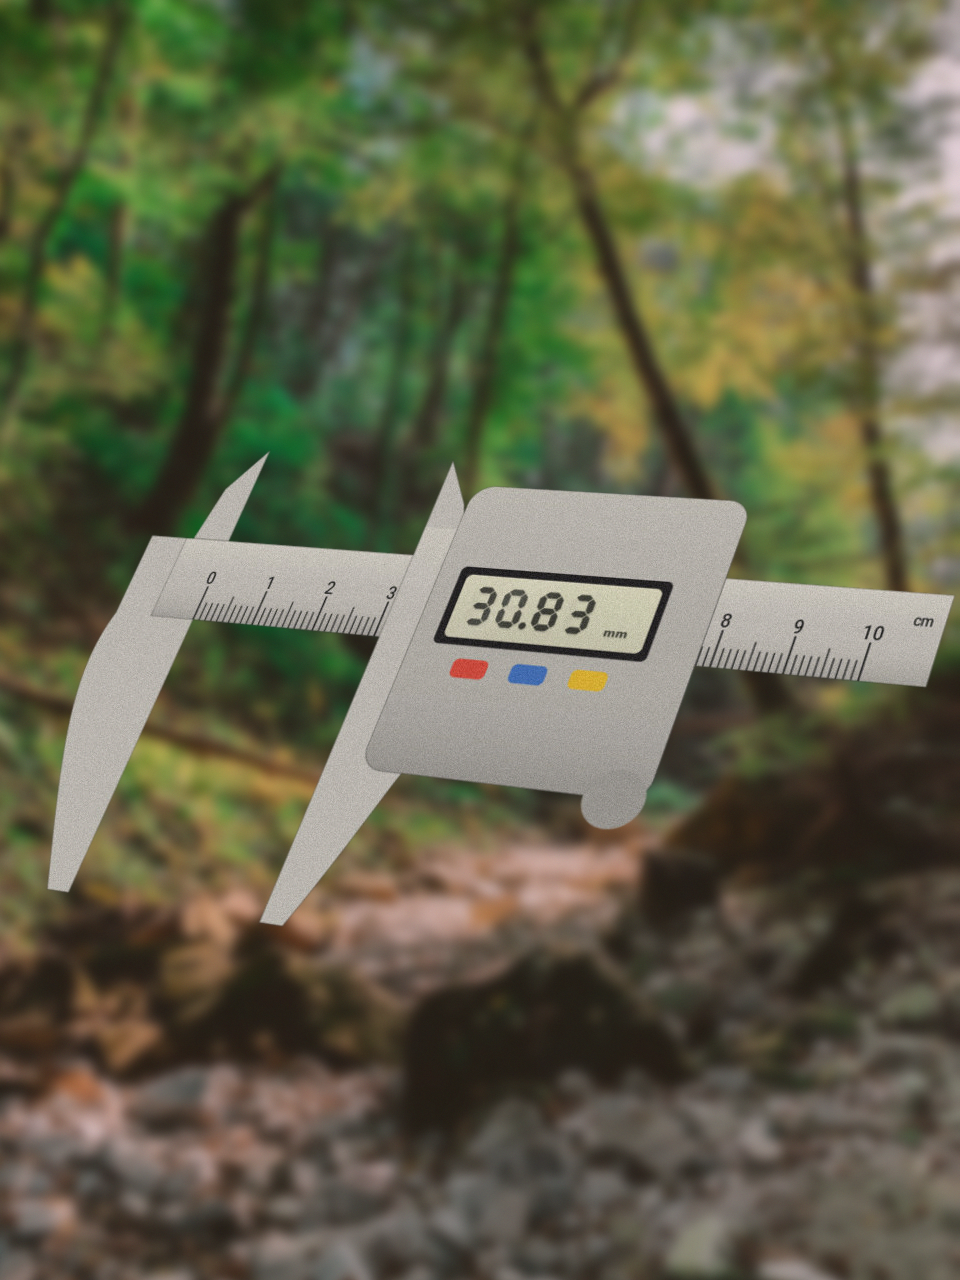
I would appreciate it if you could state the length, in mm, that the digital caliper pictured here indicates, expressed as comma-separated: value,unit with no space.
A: 30.83,mm
